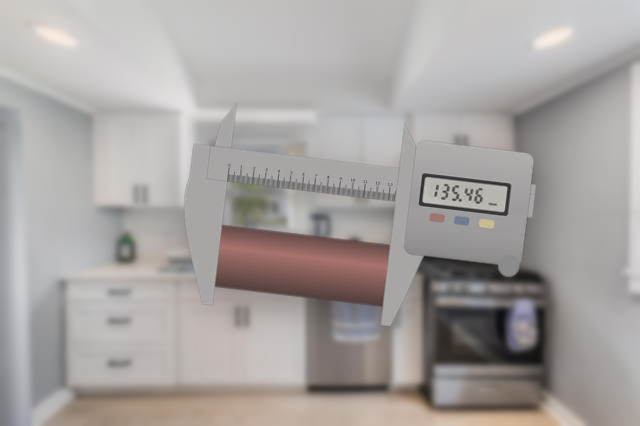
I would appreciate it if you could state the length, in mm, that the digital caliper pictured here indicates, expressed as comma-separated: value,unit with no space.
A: 135.46,mm
